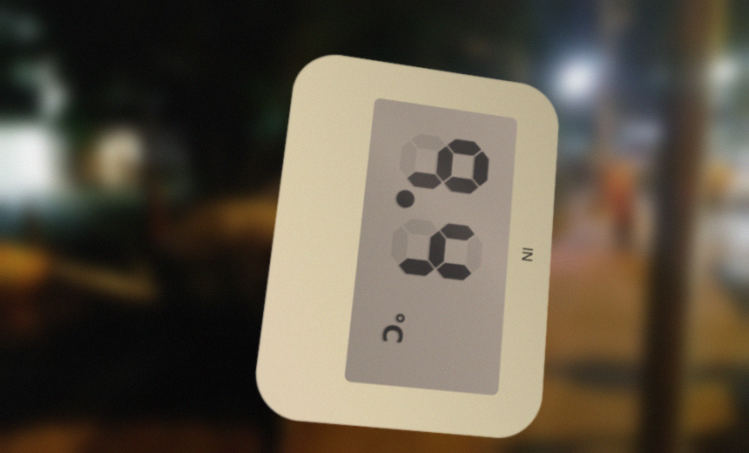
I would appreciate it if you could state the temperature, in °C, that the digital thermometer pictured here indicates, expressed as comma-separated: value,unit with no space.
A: 9.4,°C
